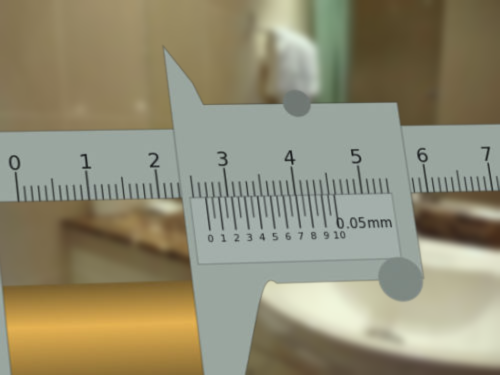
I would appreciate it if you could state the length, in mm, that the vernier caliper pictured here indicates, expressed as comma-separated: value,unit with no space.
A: 26.8,mm
